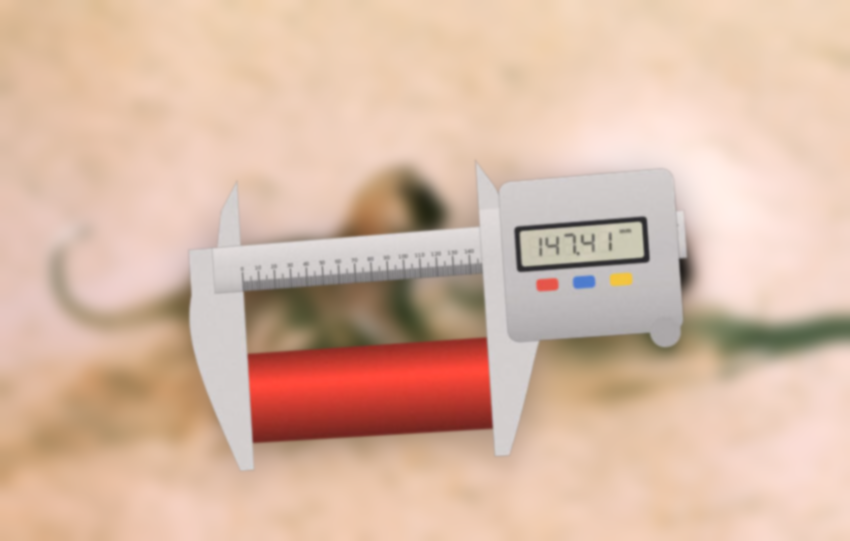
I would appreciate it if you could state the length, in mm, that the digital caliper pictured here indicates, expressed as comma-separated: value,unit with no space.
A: 147.41,mm
